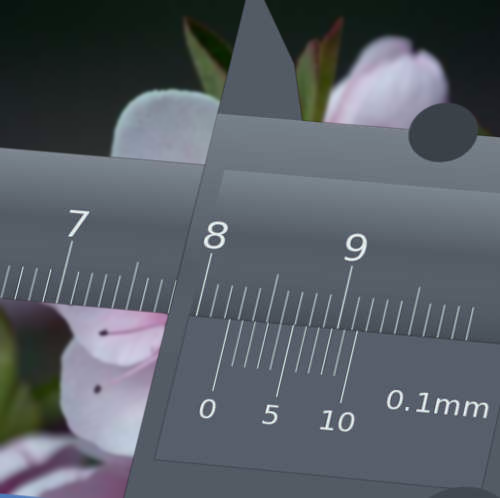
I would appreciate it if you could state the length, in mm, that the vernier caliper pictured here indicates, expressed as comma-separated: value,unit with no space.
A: 82.4,mm
